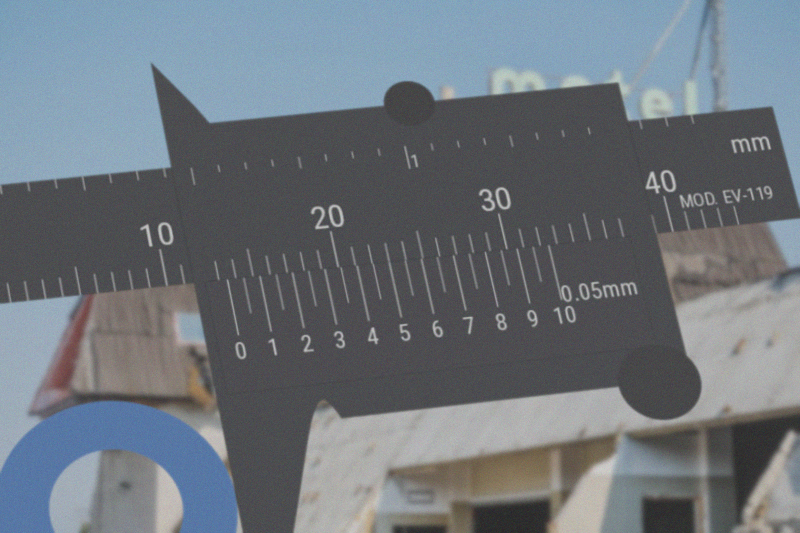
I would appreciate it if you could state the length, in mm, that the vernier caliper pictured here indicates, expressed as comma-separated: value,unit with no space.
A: 13.5,mm
